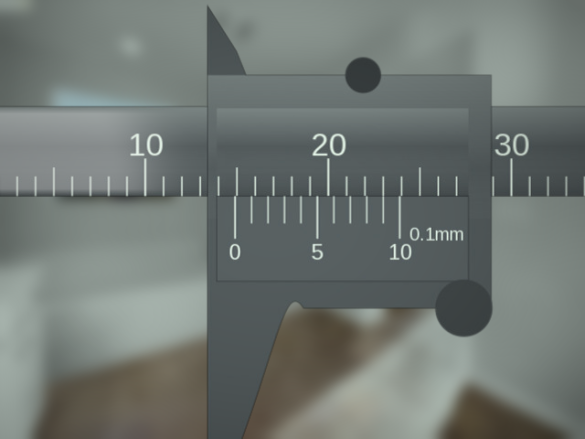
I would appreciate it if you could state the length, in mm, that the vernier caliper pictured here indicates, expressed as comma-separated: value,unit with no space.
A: 14.9,mm
